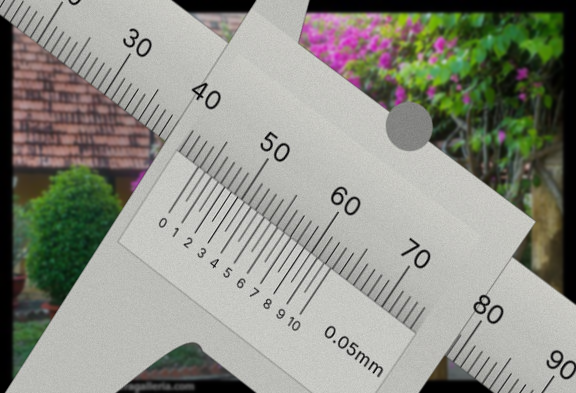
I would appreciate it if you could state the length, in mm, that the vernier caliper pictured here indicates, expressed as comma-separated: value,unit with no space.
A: 43.8,mm
